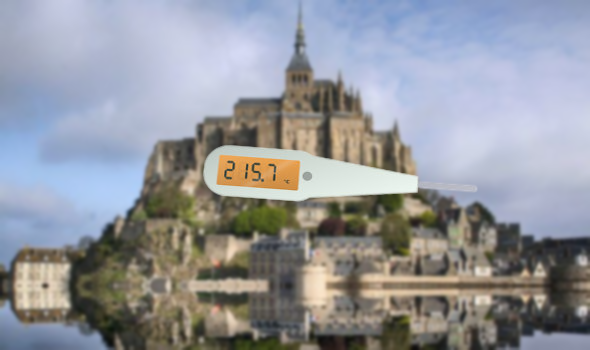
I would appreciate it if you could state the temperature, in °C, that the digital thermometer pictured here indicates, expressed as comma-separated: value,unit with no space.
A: 215.7,°C
